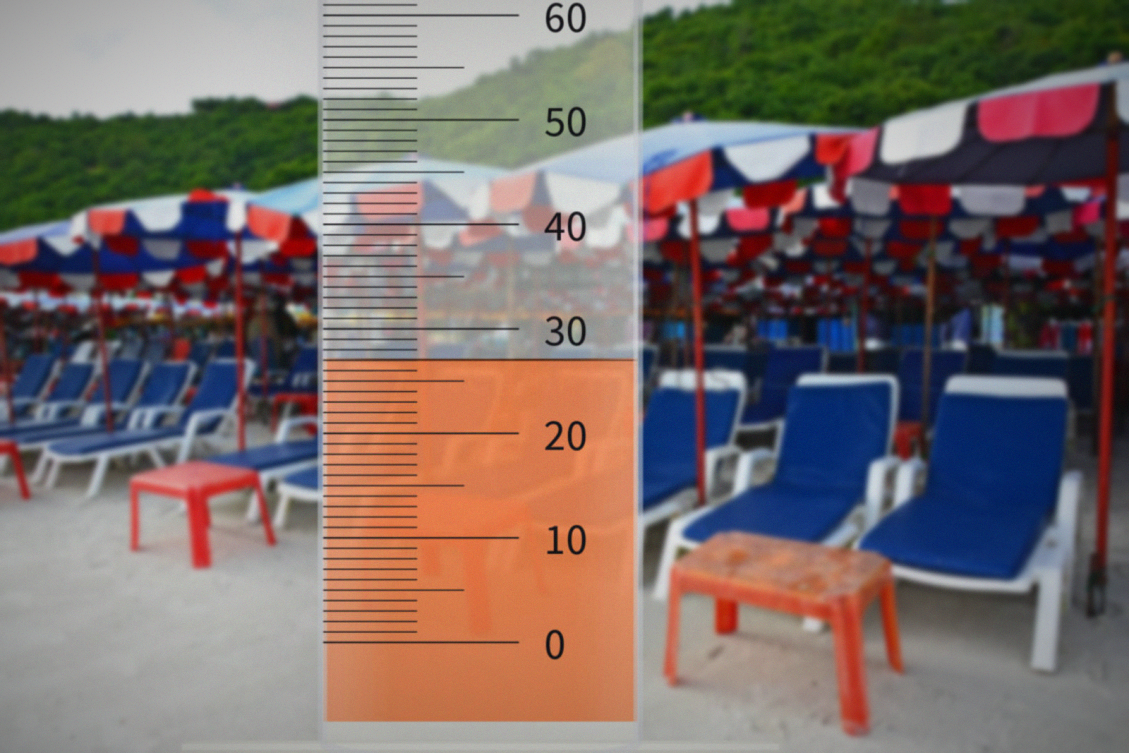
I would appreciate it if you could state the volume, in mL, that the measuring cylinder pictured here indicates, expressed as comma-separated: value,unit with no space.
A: 27,mL
